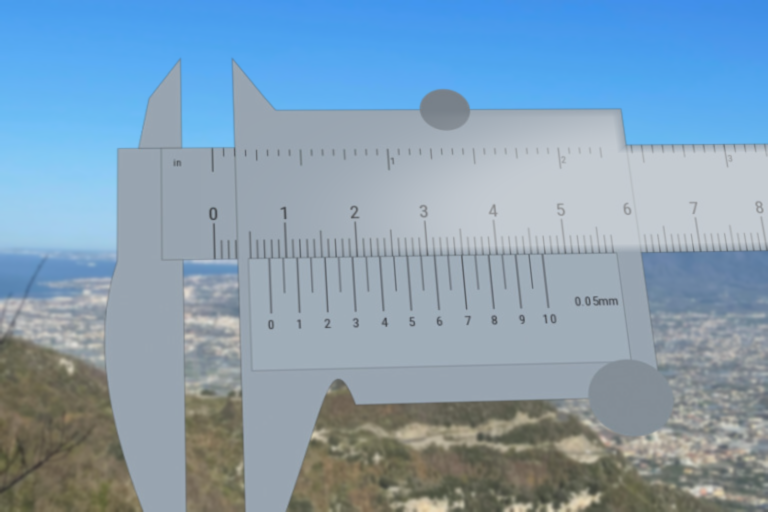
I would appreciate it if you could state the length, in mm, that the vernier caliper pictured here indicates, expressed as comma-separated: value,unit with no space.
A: 7.6,mm
